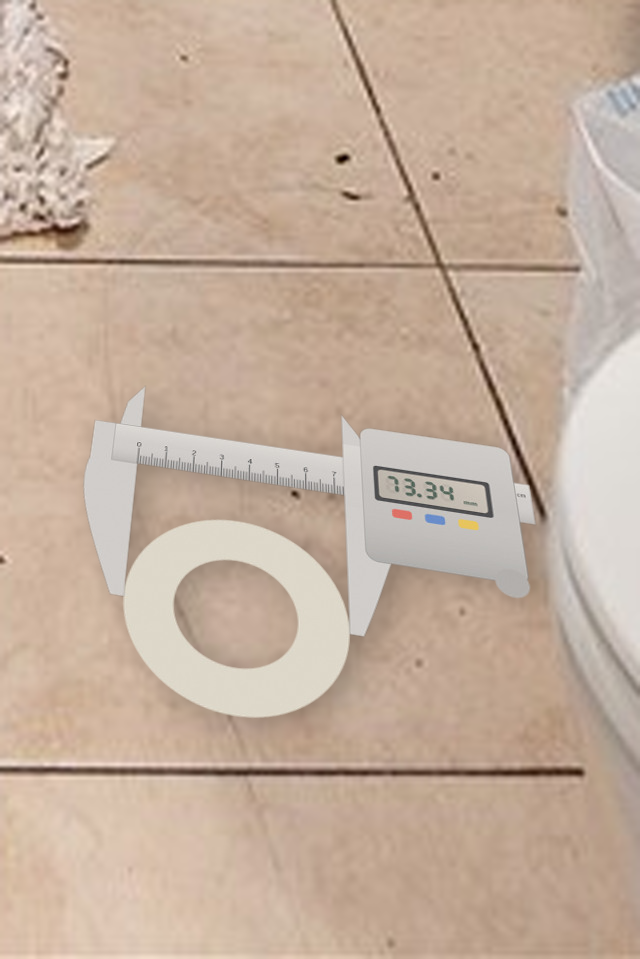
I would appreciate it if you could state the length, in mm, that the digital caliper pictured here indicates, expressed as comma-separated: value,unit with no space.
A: 73.34,mm
